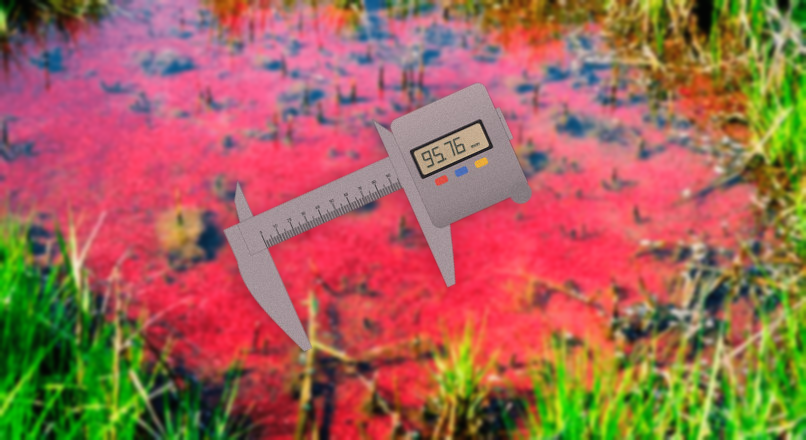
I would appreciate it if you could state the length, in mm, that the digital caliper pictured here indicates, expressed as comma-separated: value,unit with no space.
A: 95.76,mm
